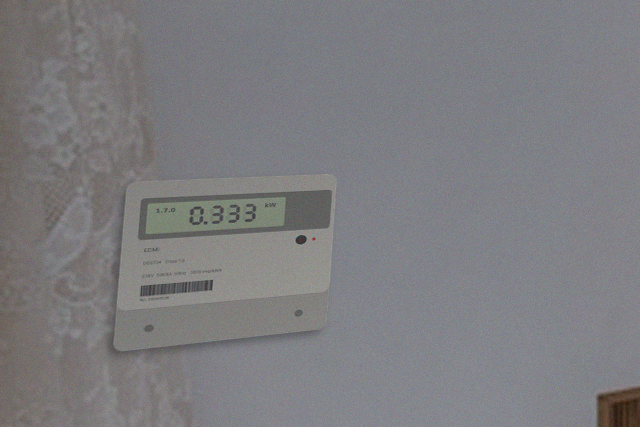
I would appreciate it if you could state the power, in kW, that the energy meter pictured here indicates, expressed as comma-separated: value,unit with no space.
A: 0.333,kW
